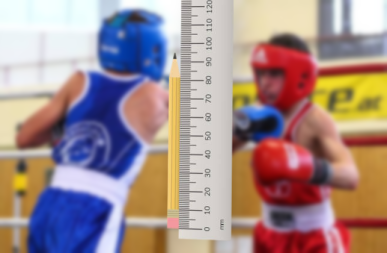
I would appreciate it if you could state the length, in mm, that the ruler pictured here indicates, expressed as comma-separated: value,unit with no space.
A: 95,mm
